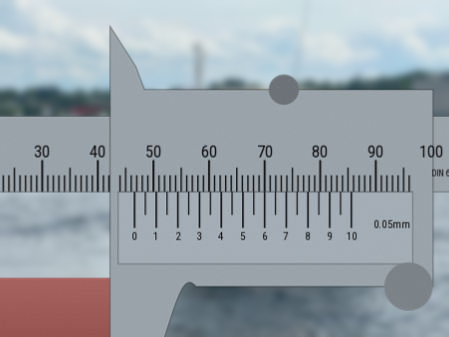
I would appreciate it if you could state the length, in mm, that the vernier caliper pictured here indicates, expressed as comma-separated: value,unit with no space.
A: 46.6,mm
